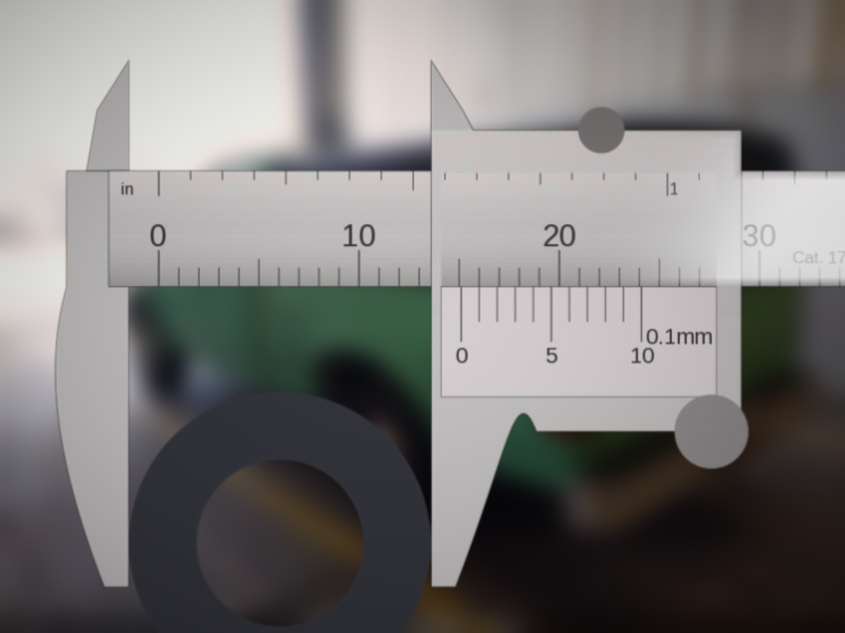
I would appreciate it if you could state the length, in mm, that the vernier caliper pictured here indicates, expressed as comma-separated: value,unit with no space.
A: 15.1,mm
